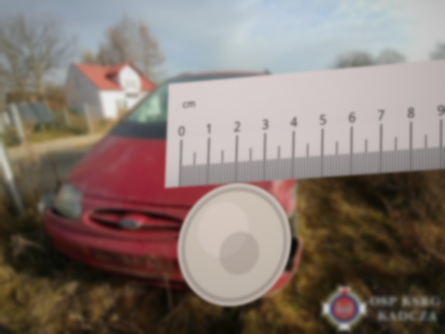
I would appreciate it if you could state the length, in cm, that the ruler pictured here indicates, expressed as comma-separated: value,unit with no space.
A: 4,cm
